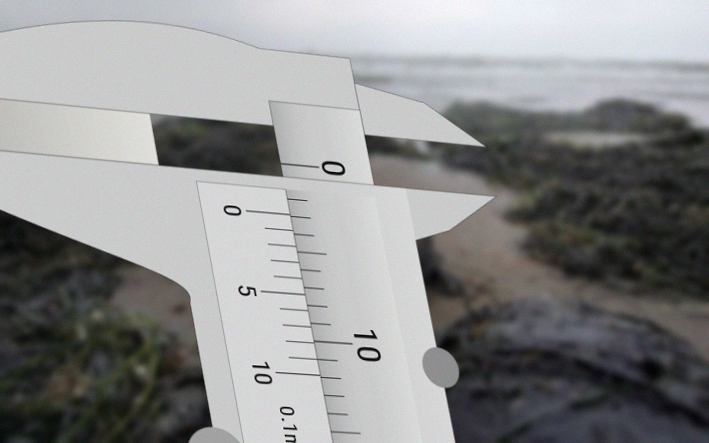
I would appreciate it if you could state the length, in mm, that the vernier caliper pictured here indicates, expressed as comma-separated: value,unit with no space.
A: 2.9,mm
